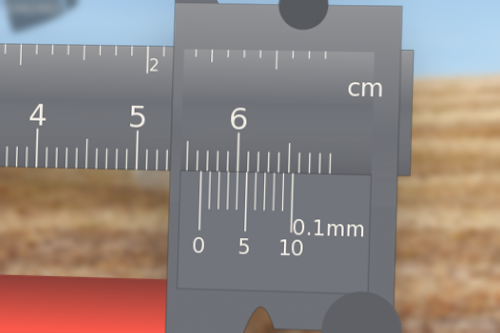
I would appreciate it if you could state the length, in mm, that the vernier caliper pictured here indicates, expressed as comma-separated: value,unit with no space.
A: 56.4,mm
